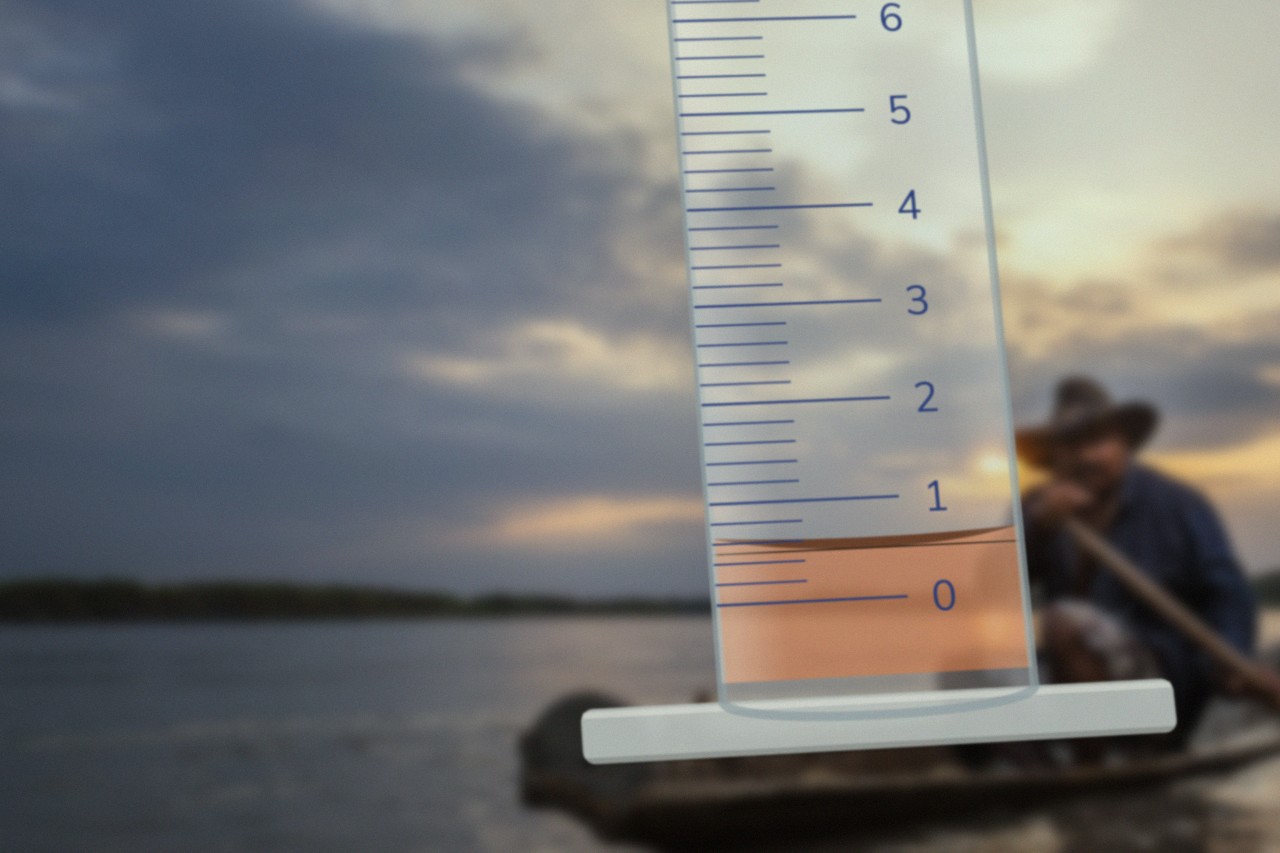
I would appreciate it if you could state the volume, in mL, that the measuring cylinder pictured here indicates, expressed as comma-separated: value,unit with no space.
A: 0.5,mL
